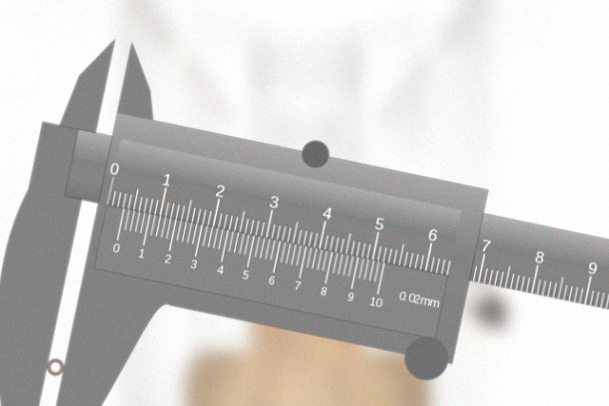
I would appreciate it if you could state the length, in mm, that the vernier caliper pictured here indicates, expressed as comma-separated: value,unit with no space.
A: 3.2,mm
